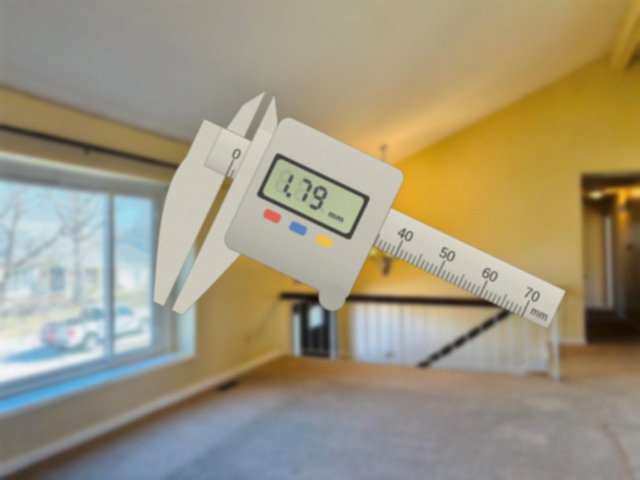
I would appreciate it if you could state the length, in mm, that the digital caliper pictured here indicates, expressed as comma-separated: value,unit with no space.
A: 1.79,mm
